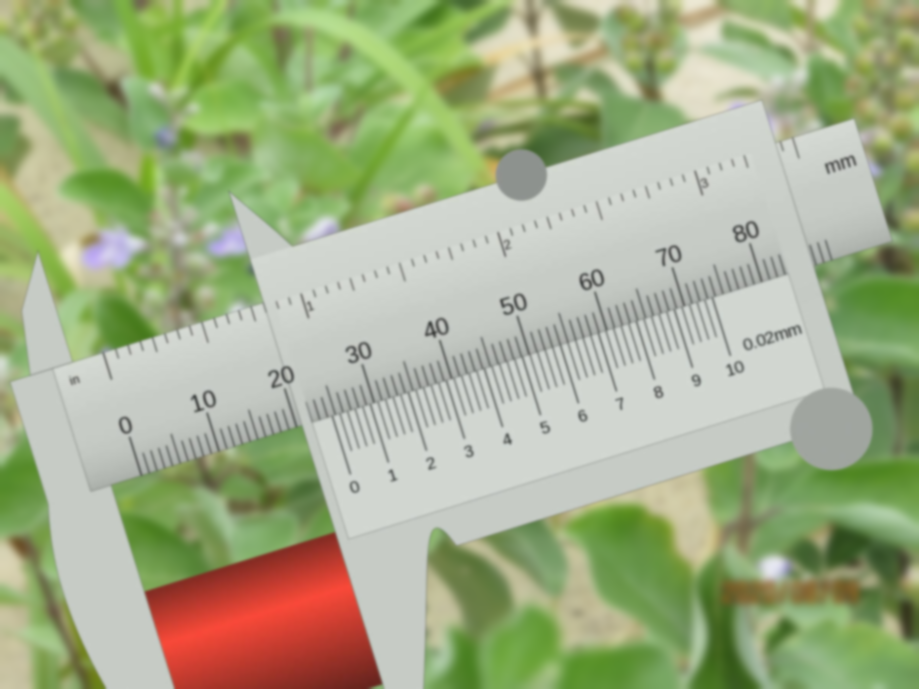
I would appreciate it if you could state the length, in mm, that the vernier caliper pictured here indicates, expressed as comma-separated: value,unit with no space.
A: 24.6,mm
